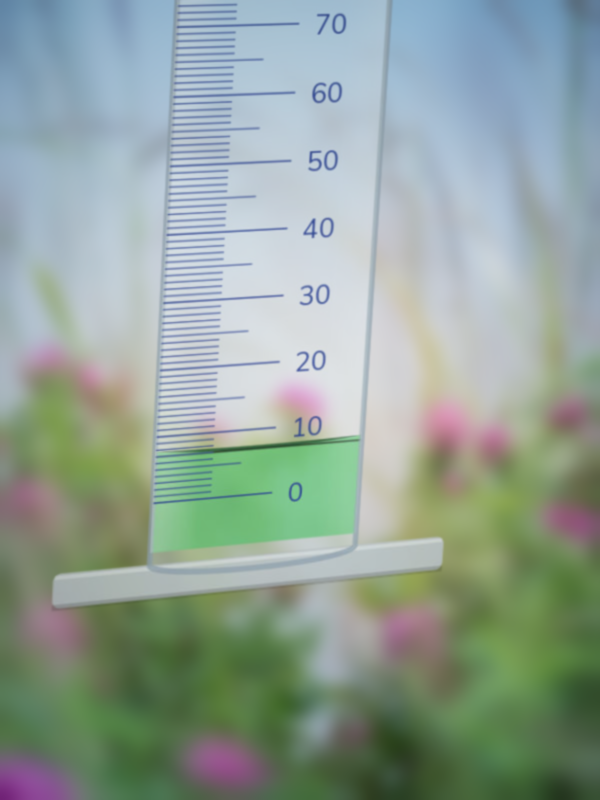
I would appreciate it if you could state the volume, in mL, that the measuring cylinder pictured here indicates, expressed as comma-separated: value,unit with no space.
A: 7,mL
